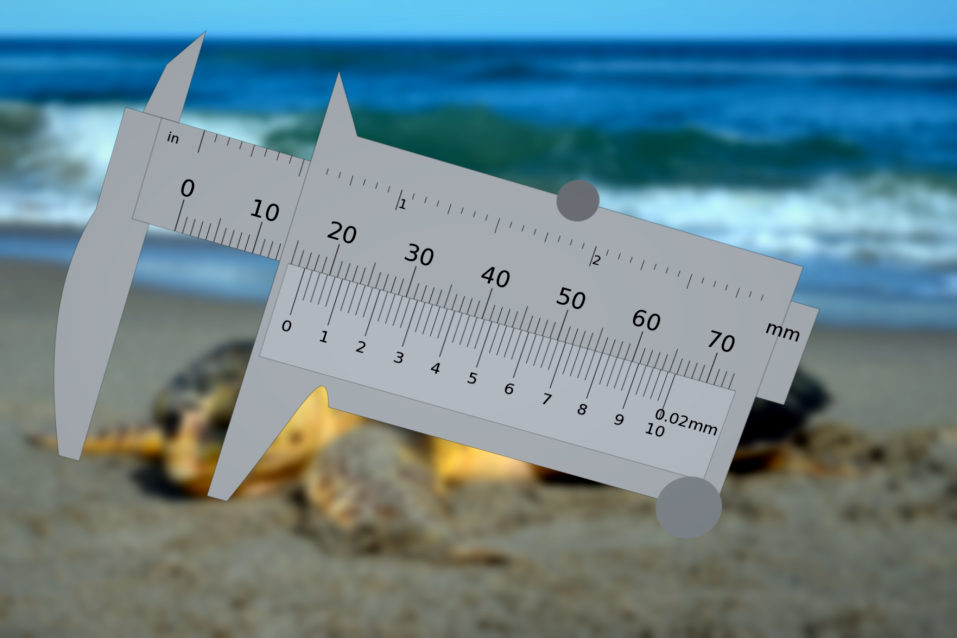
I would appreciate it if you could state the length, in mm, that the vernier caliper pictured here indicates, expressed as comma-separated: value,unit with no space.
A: 16.8,mm
